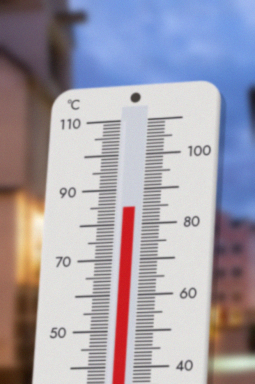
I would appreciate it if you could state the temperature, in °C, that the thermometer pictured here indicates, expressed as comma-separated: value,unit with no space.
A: 85,°C
